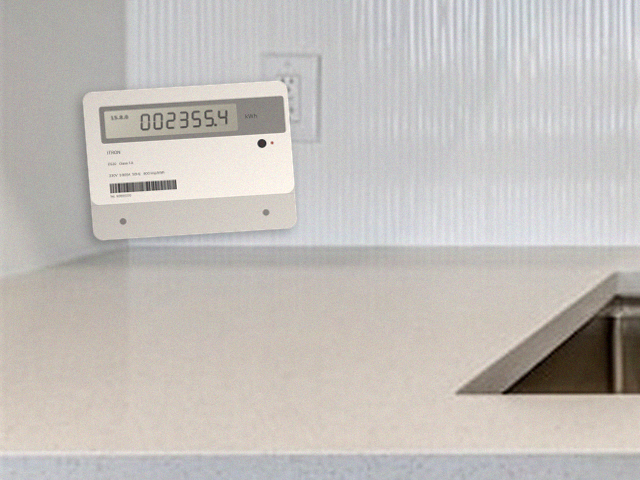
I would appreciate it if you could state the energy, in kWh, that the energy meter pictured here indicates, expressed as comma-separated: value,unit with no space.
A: 2355.4,kWh
